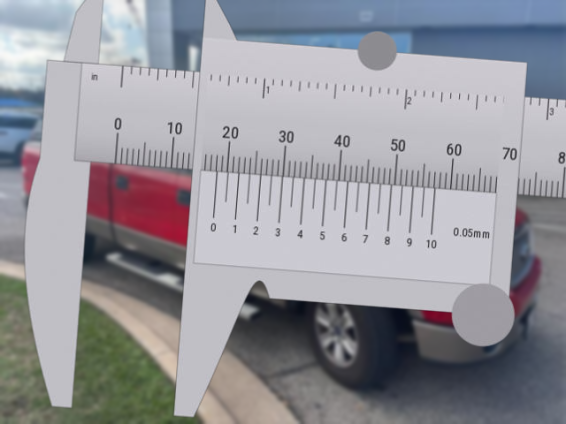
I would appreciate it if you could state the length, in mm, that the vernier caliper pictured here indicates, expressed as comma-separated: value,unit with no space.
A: 18.2,mm
